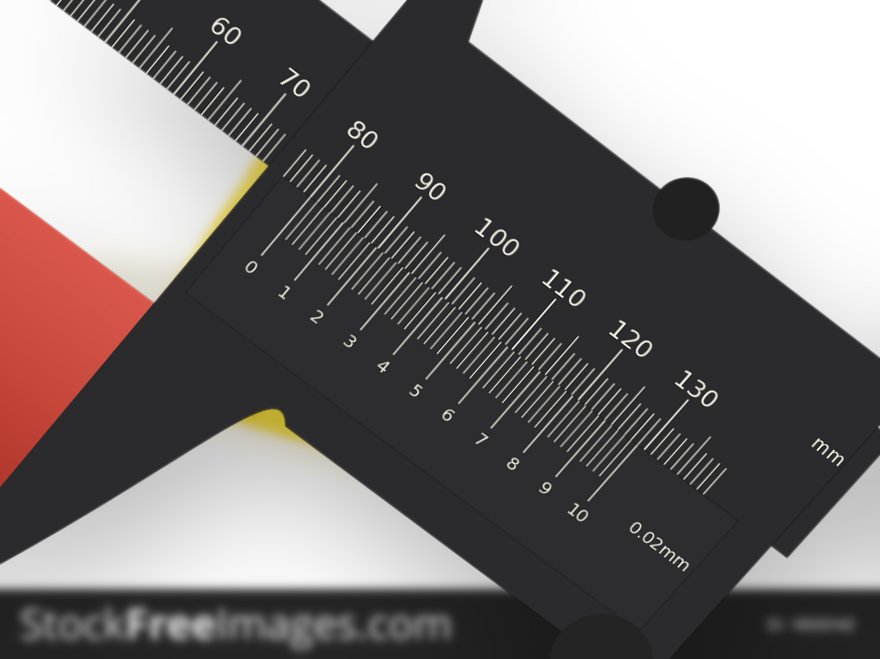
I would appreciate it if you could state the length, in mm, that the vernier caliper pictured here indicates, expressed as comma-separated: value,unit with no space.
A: 80.0,mm
